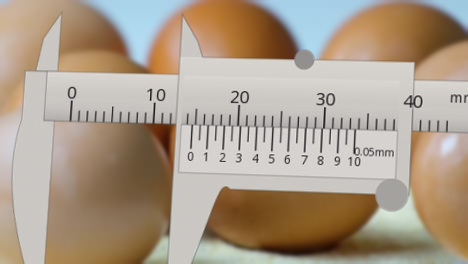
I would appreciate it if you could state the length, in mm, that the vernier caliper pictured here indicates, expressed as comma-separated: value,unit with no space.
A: 14.6,mm
